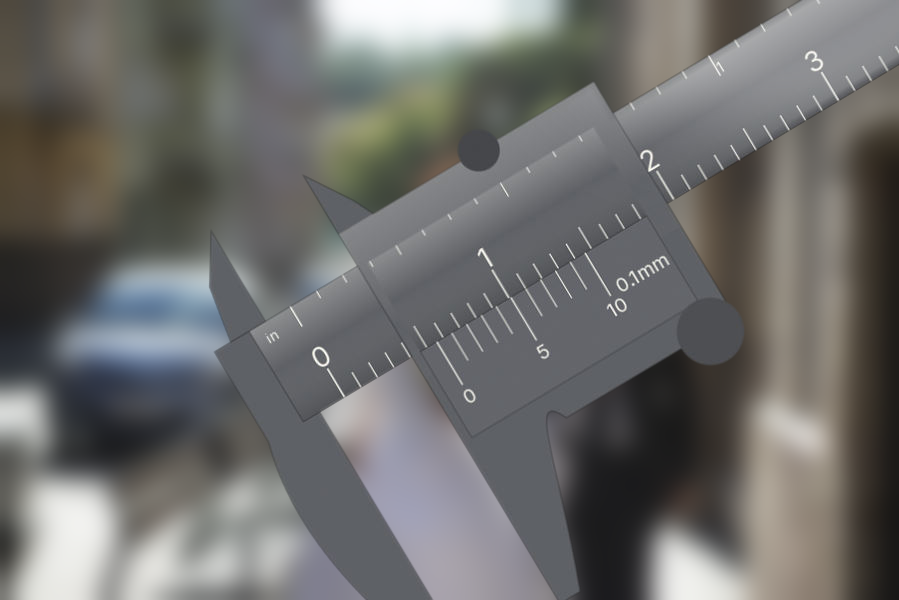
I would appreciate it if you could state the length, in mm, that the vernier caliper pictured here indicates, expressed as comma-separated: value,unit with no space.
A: 5.6,mm
